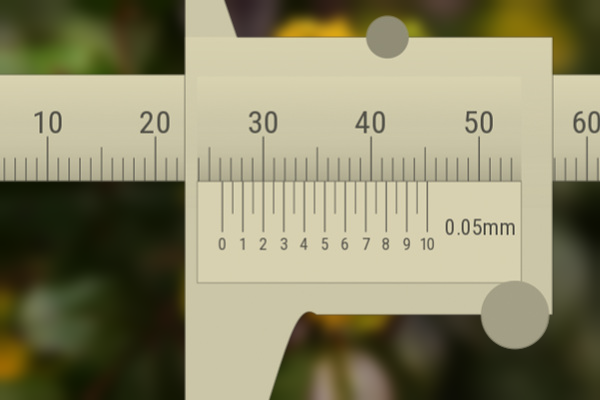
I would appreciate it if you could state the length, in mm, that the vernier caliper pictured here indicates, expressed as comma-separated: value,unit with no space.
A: 26.2,mm
